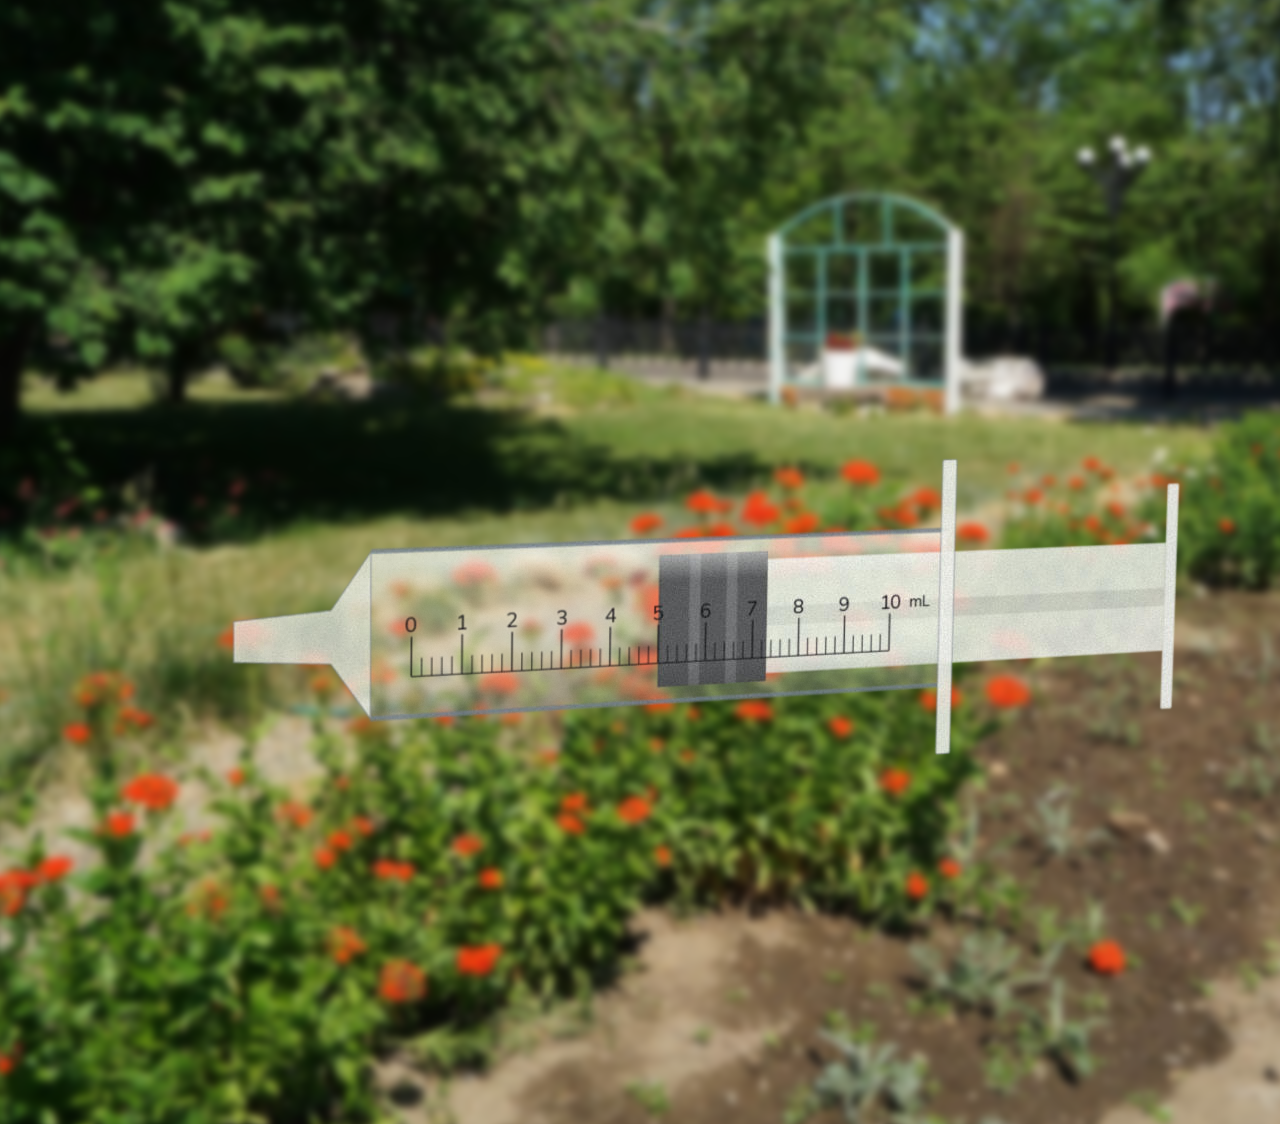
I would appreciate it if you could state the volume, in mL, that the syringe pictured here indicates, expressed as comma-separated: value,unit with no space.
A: 5,mL
